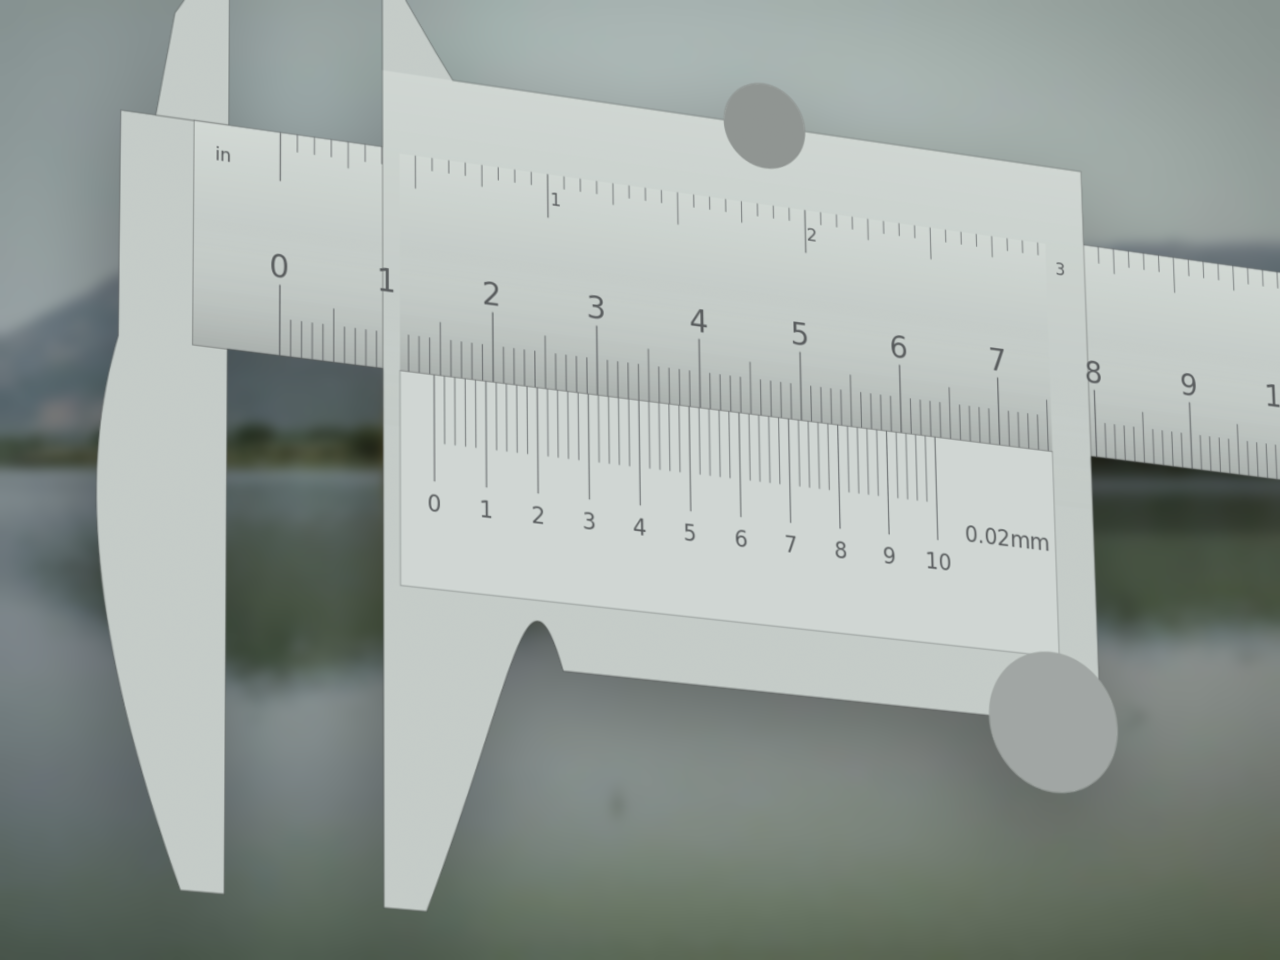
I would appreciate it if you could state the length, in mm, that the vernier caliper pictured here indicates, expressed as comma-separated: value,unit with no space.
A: 14.4,mm
